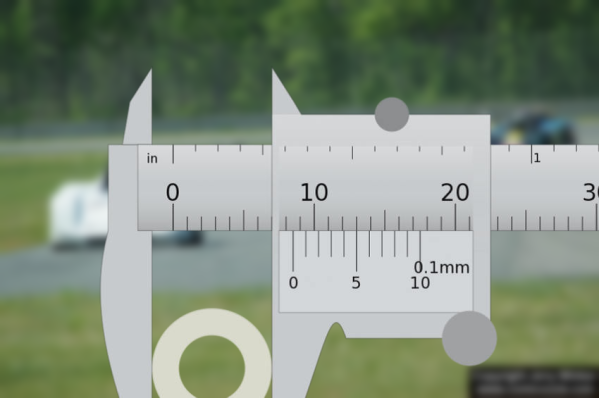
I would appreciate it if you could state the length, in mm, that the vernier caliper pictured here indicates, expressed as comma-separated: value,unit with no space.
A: 8.5,mm
